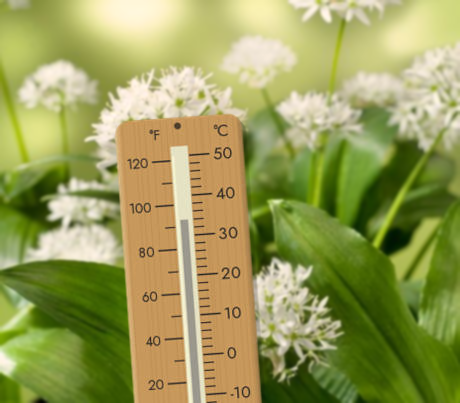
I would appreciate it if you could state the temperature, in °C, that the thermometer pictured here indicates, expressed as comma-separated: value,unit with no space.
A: 34,°C
